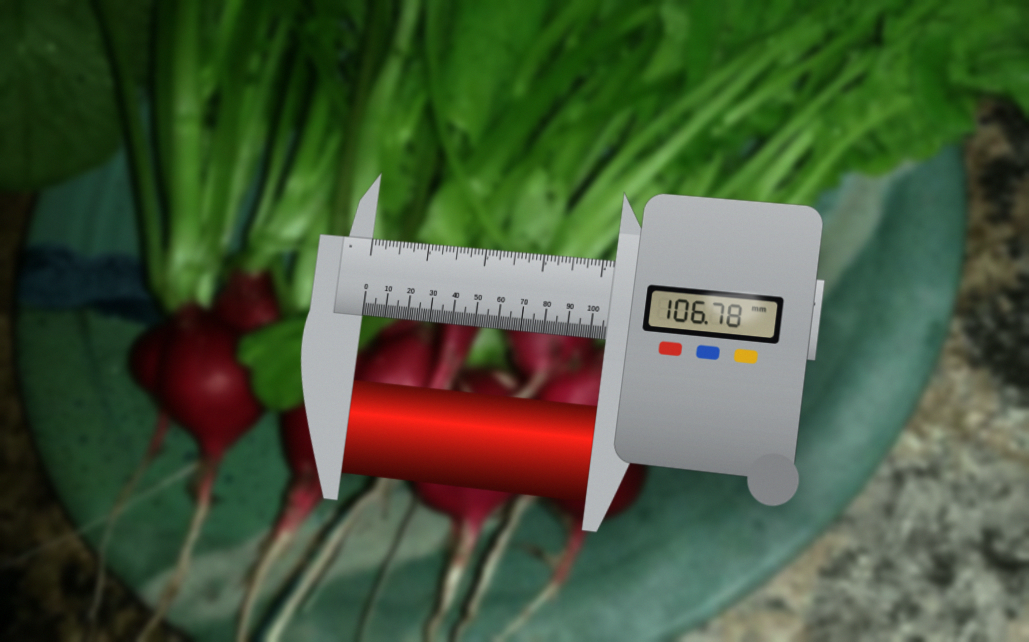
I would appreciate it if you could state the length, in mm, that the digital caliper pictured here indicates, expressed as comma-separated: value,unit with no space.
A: 106.78,mm
